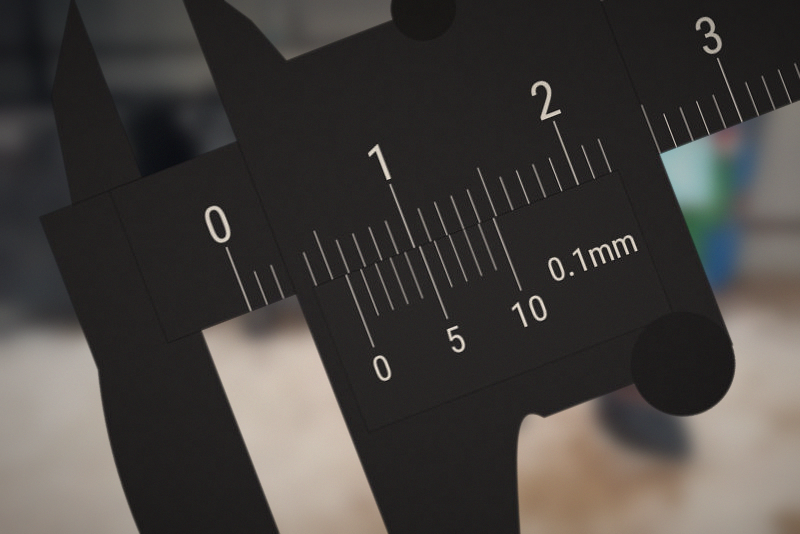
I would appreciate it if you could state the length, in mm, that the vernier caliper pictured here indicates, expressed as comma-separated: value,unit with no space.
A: 5.8,mm
